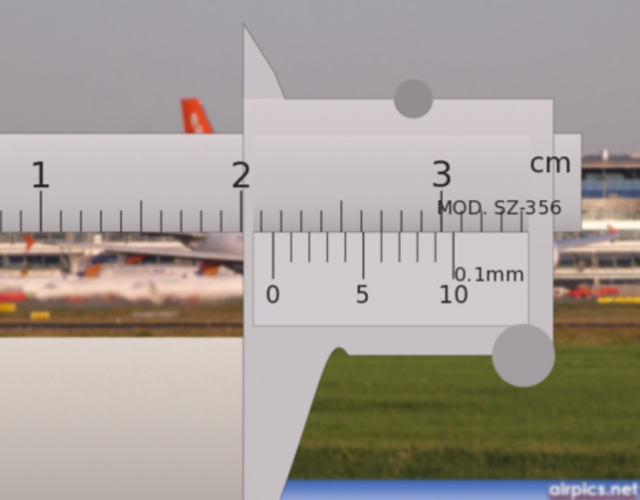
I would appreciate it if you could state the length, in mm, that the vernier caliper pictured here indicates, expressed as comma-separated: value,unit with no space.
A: 21.6,mm
